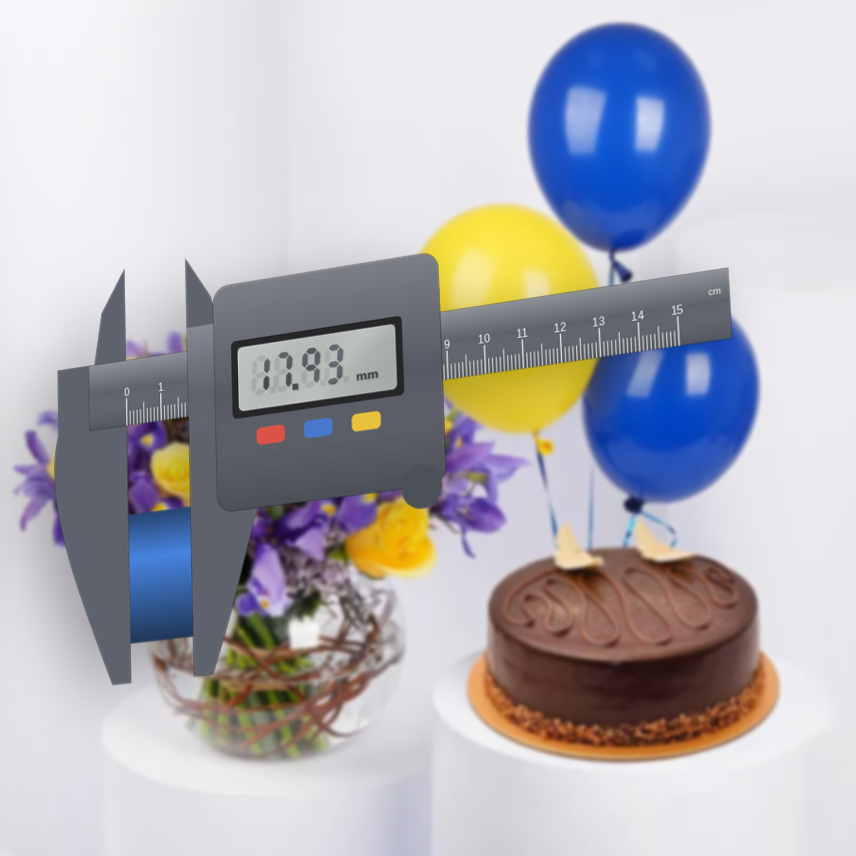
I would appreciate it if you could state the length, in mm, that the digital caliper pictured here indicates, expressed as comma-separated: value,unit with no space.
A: 17.93,mm
